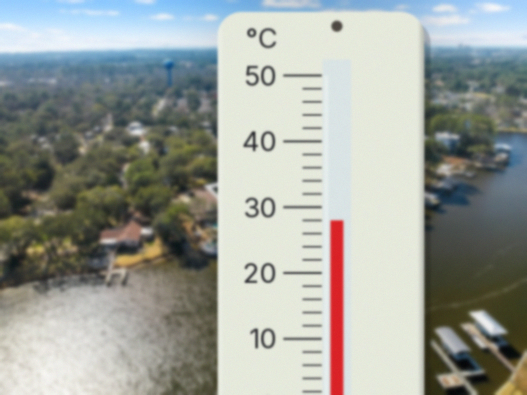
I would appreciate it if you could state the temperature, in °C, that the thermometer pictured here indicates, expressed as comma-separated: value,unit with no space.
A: 28,°C
